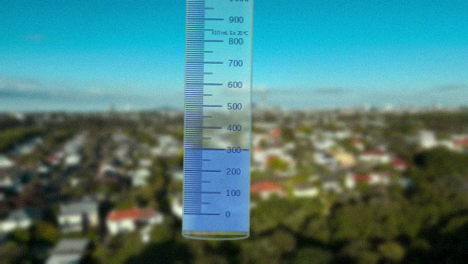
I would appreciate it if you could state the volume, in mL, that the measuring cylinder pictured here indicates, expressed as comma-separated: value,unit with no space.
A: 300,mL
